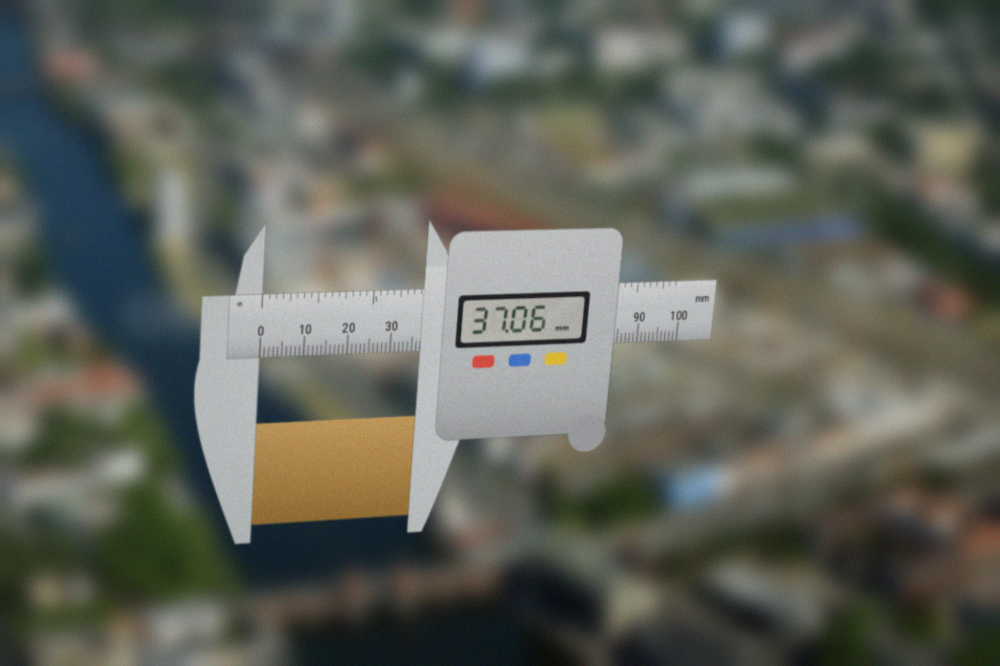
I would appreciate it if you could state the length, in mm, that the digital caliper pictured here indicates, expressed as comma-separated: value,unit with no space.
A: 37.06,mm
